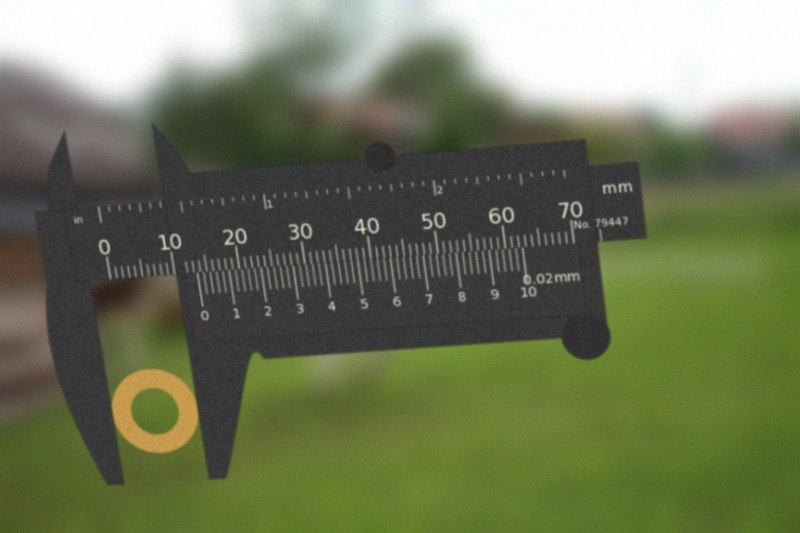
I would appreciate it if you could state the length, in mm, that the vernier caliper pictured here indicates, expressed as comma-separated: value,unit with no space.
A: 13.5,mm
